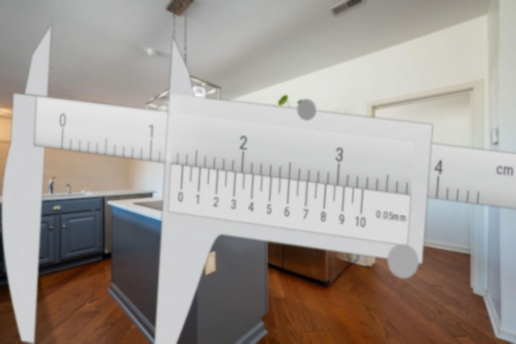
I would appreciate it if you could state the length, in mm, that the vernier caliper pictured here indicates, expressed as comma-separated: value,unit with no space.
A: 13.6,mm
